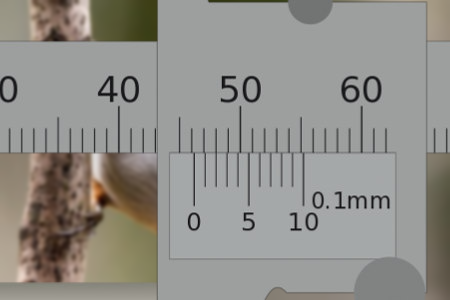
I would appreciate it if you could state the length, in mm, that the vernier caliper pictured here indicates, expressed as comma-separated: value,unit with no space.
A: 46.2,mm
